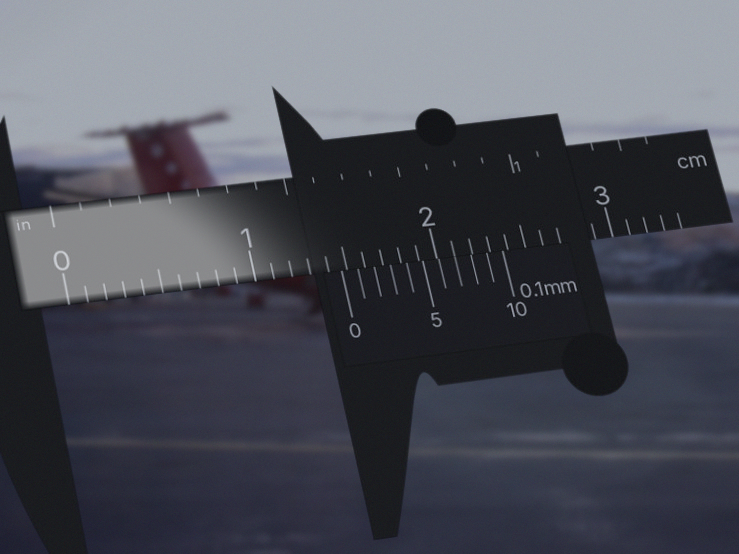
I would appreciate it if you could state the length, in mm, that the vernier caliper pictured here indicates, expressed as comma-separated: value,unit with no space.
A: 14.7,mm
